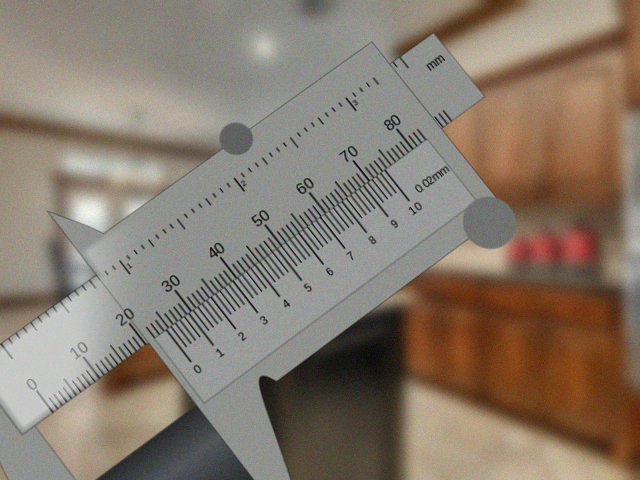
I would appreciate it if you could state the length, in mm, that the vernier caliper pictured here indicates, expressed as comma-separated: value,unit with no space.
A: 24.5,mm
